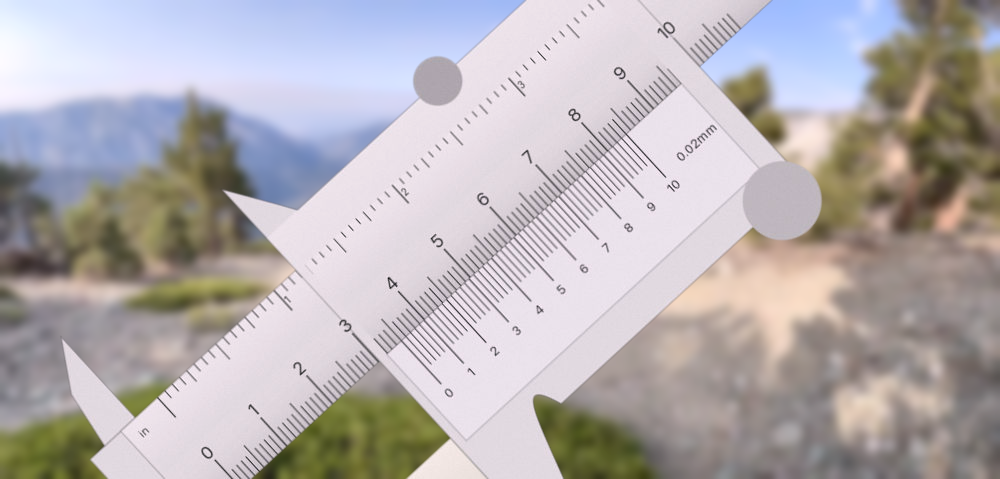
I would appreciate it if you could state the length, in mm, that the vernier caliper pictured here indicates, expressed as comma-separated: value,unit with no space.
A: 35.0,mm
